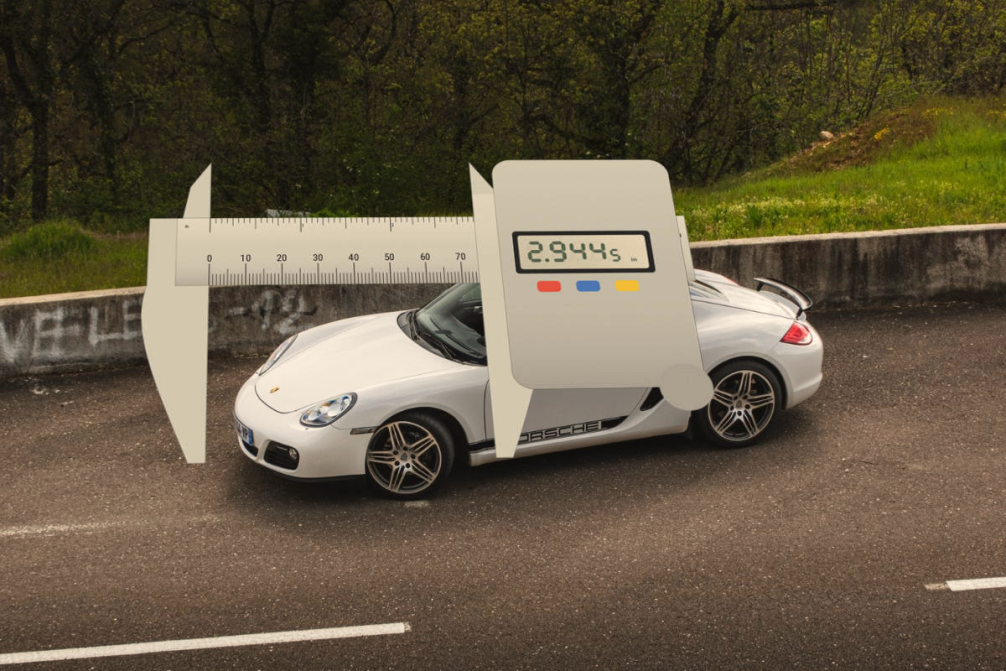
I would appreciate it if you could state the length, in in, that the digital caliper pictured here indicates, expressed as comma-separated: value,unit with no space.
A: 2.9445,in
